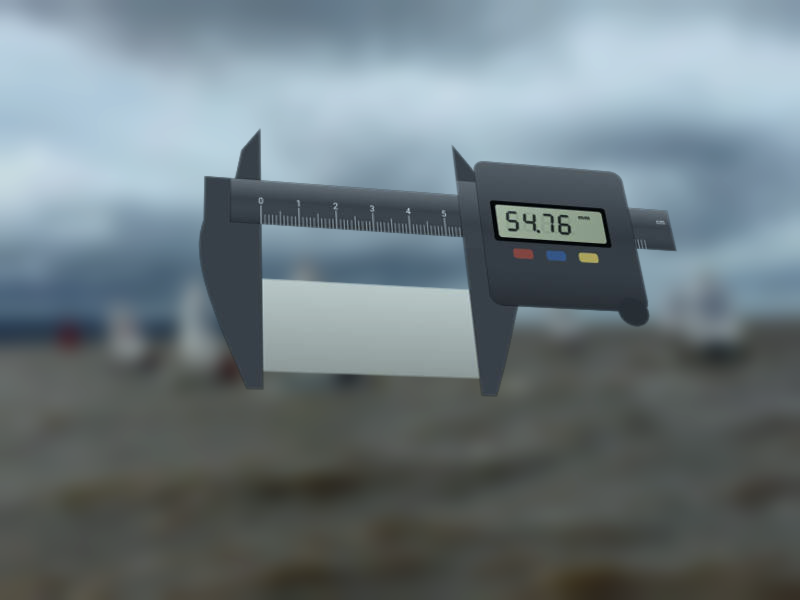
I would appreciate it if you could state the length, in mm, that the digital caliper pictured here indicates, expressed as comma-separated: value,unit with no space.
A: 54.76,mm
